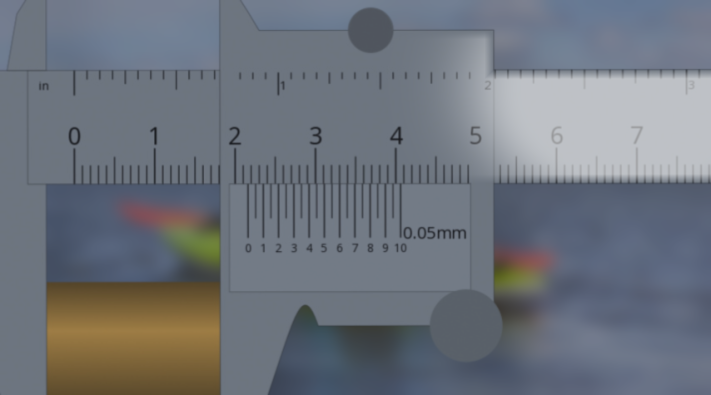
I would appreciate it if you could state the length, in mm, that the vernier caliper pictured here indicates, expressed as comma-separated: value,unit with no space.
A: 21.6,mm
